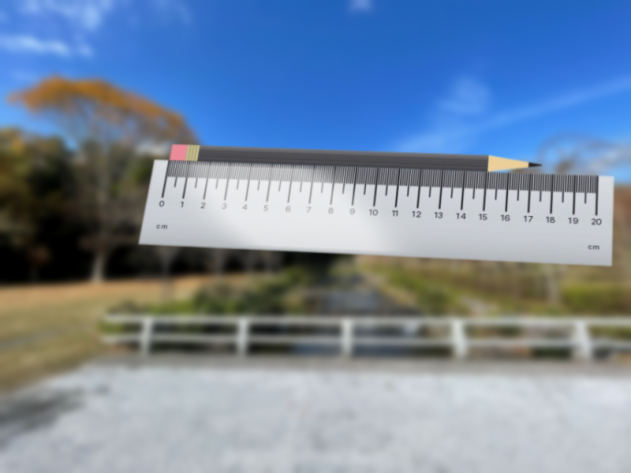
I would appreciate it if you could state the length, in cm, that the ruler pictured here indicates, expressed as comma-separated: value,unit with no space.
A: 17.5,cm
